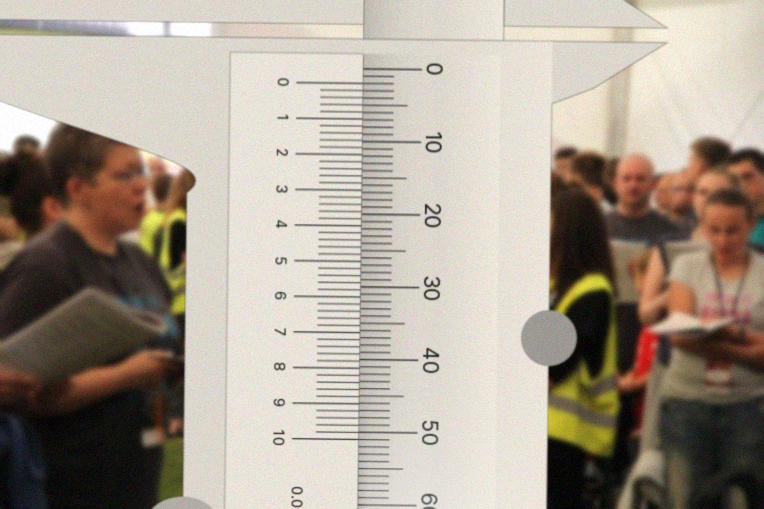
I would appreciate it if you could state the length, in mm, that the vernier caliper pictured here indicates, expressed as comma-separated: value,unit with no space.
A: 2.0,mm
